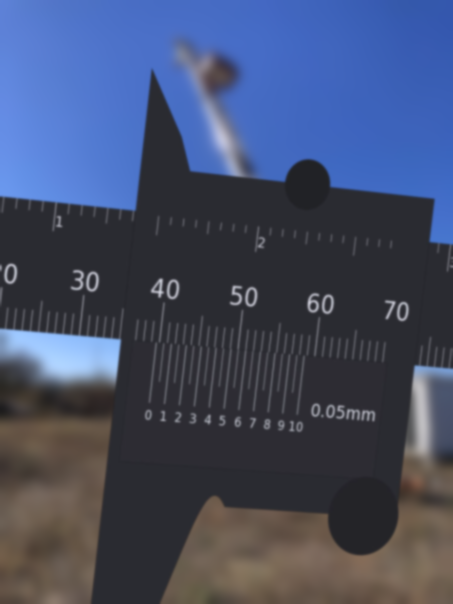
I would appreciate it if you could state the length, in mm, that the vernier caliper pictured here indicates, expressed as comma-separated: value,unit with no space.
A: 39.6,mm
